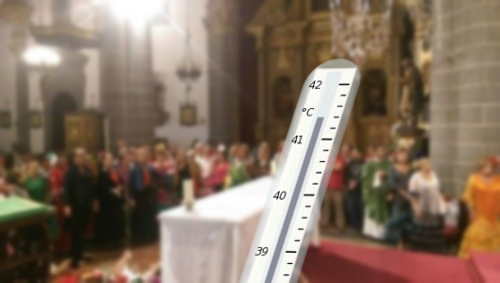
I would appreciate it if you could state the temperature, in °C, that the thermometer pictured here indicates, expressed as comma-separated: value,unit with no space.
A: 41.4,°C
